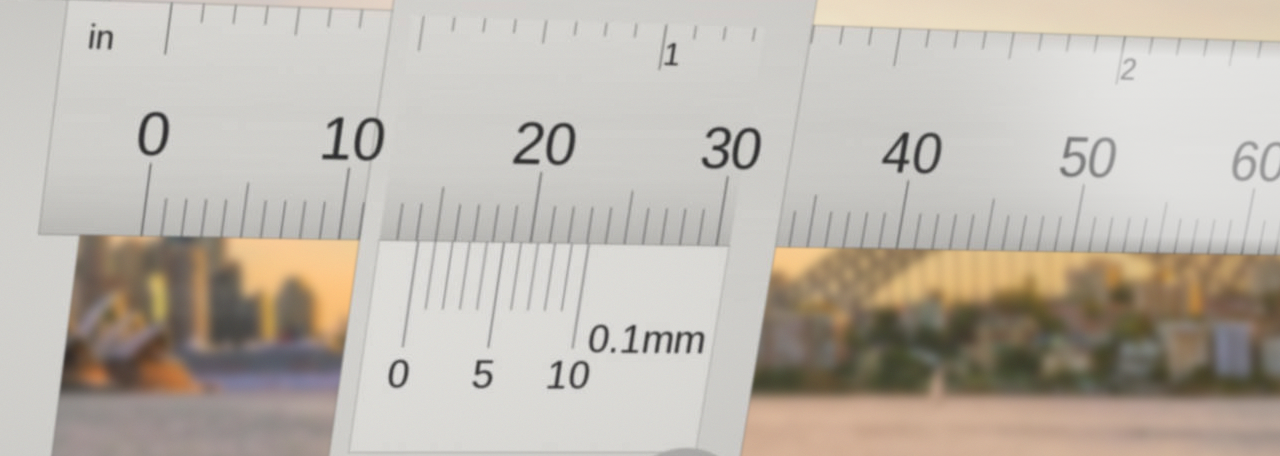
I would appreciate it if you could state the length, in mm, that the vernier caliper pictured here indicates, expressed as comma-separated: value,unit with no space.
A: 14.1,mm
